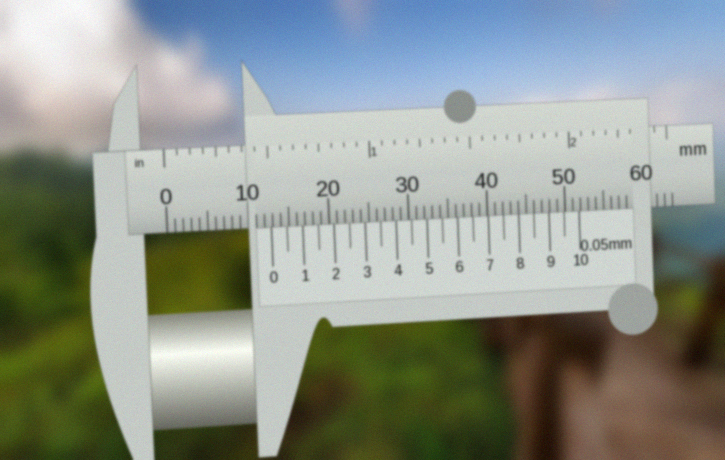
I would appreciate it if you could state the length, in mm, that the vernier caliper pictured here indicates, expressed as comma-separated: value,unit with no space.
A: 12.8,mm
